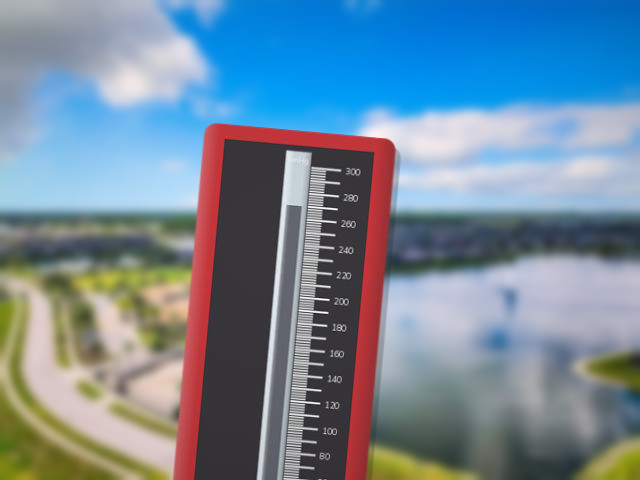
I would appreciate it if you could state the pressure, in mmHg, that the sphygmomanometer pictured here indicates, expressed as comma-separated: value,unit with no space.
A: 270,mmHg
